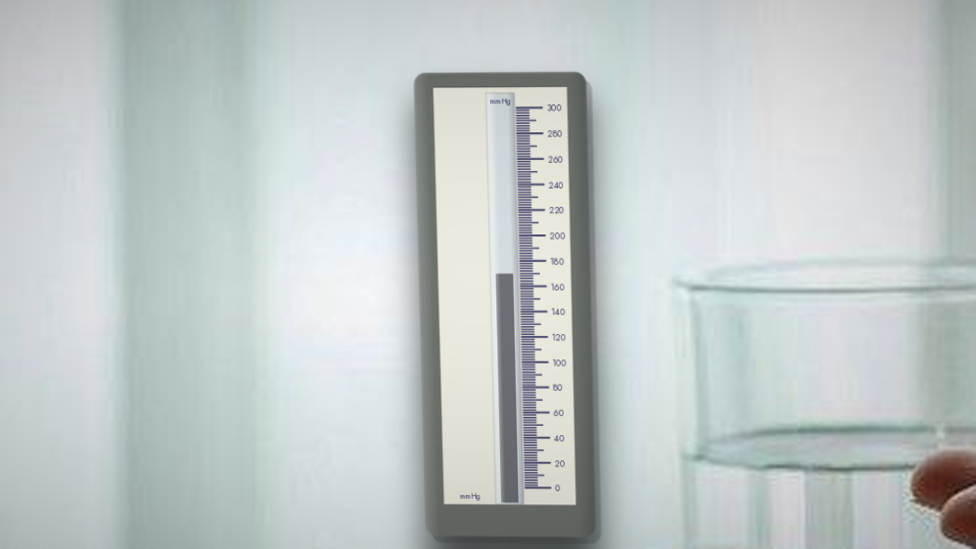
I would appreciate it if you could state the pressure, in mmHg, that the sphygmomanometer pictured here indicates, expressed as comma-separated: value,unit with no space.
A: 170,mmHg
